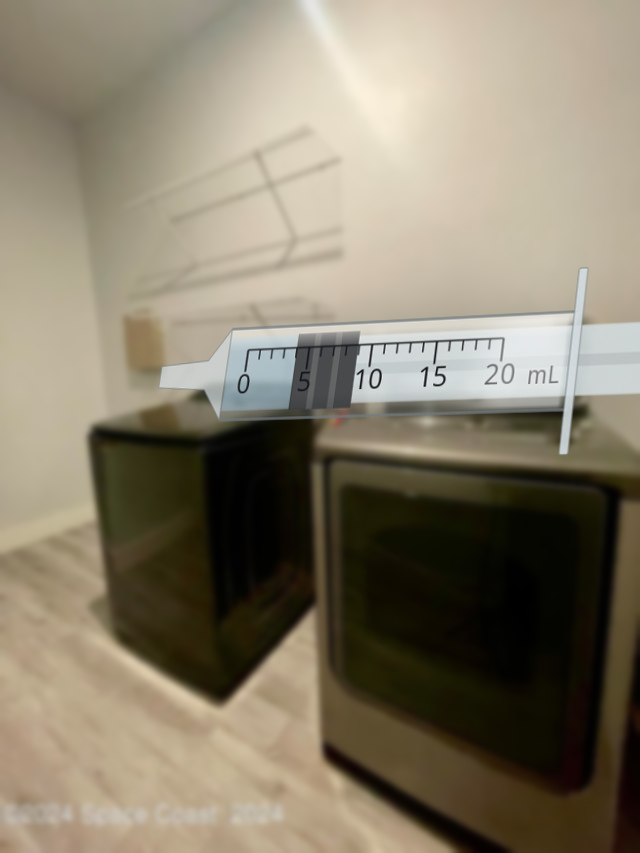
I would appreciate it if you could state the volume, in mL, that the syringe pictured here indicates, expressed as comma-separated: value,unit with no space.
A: 4,mL
